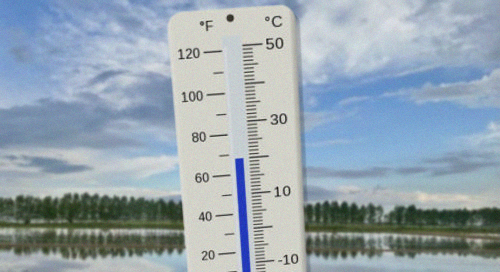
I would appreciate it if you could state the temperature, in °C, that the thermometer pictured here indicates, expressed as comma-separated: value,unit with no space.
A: 20,°C
